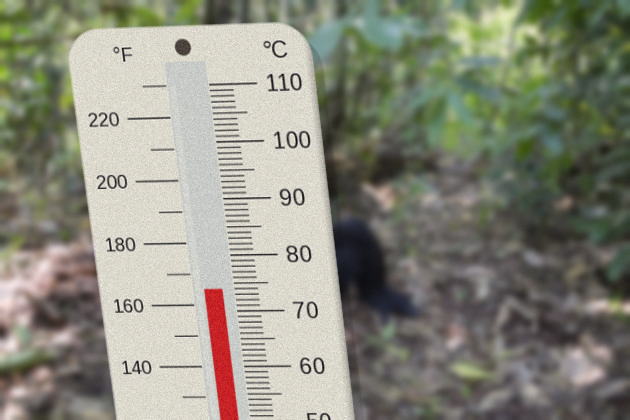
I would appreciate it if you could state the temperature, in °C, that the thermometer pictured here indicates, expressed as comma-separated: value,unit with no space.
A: 74,°C
